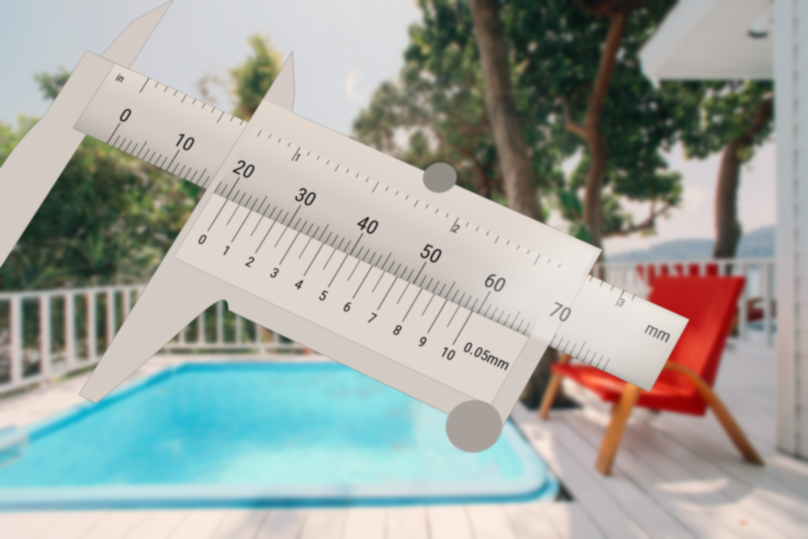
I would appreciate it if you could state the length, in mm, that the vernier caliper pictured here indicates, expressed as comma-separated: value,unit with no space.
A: 20.2,mm
